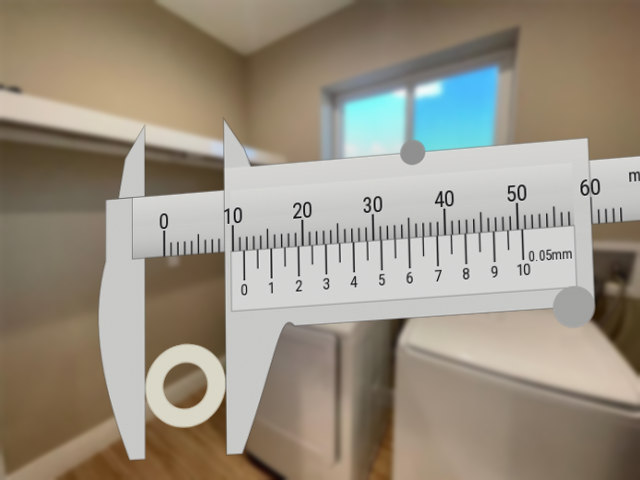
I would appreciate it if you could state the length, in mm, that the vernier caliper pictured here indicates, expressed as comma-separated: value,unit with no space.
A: 11.6,mm
